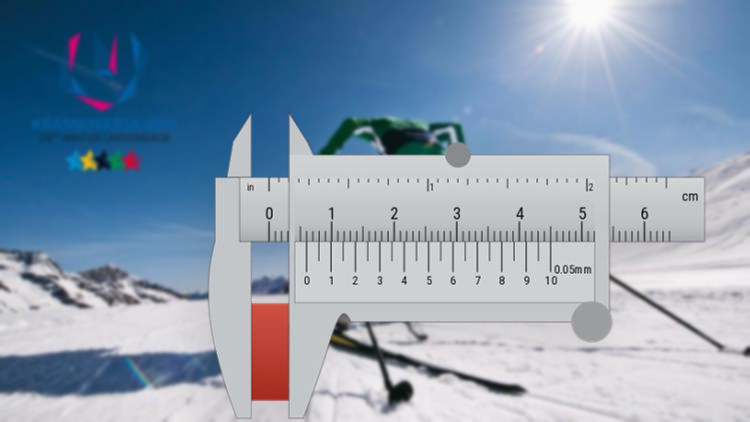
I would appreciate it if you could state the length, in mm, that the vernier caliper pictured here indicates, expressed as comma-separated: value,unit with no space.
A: 6.0,mm
